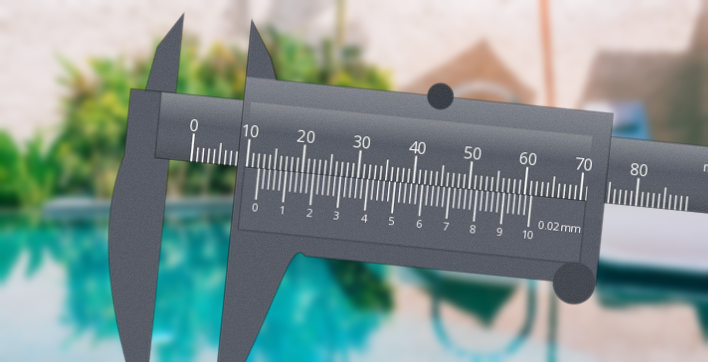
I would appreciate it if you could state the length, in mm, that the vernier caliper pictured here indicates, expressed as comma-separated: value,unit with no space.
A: 12.2,mm
